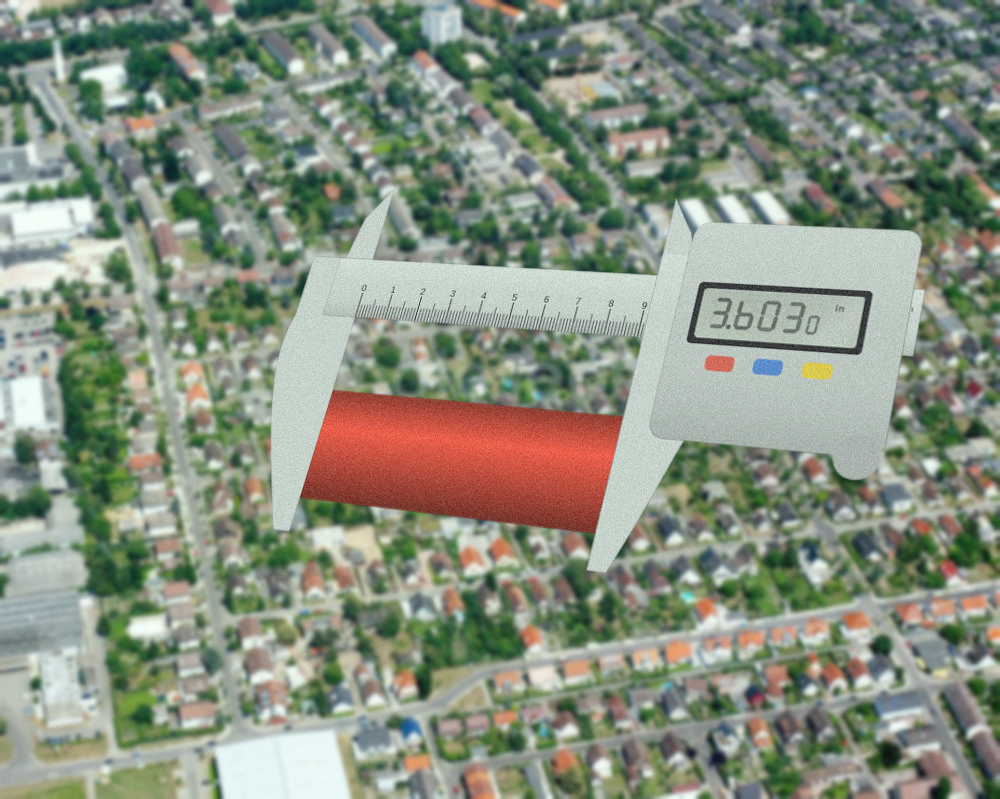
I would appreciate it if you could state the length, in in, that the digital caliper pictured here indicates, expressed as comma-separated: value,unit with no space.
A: 3.6030,in
